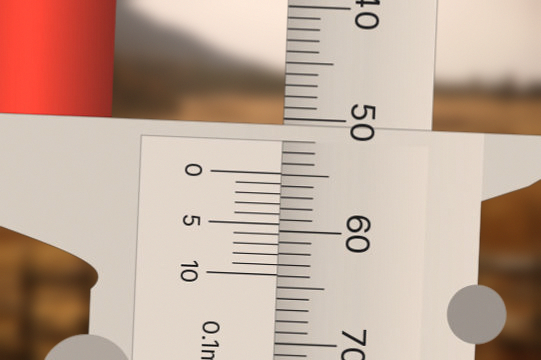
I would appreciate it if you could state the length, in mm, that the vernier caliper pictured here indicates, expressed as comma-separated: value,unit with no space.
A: 54.9,mm
